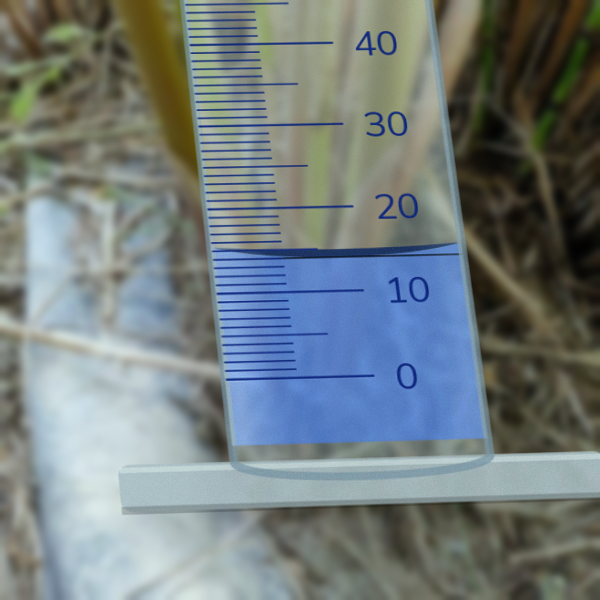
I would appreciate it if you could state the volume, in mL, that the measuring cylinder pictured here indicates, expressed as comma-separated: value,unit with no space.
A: 14,mL
